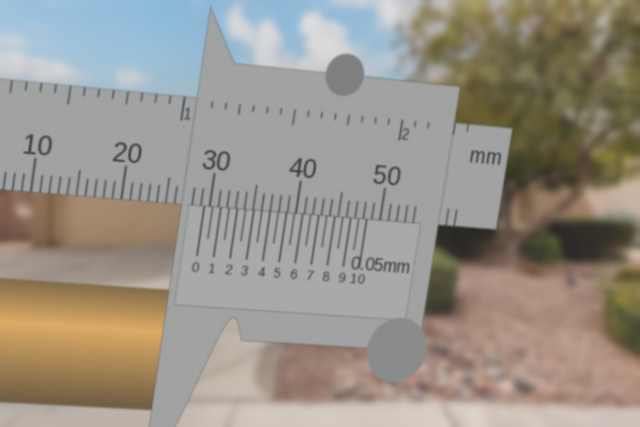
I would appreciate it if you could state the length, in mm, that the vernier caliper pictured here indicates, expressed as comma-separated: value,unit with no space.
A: 29.4,mm
